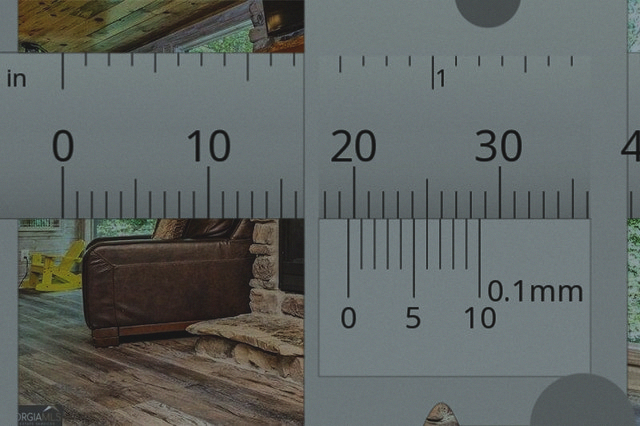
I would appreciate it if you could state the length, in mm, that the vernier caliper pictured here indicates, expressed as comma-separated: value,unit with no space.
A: 19.6,mm
